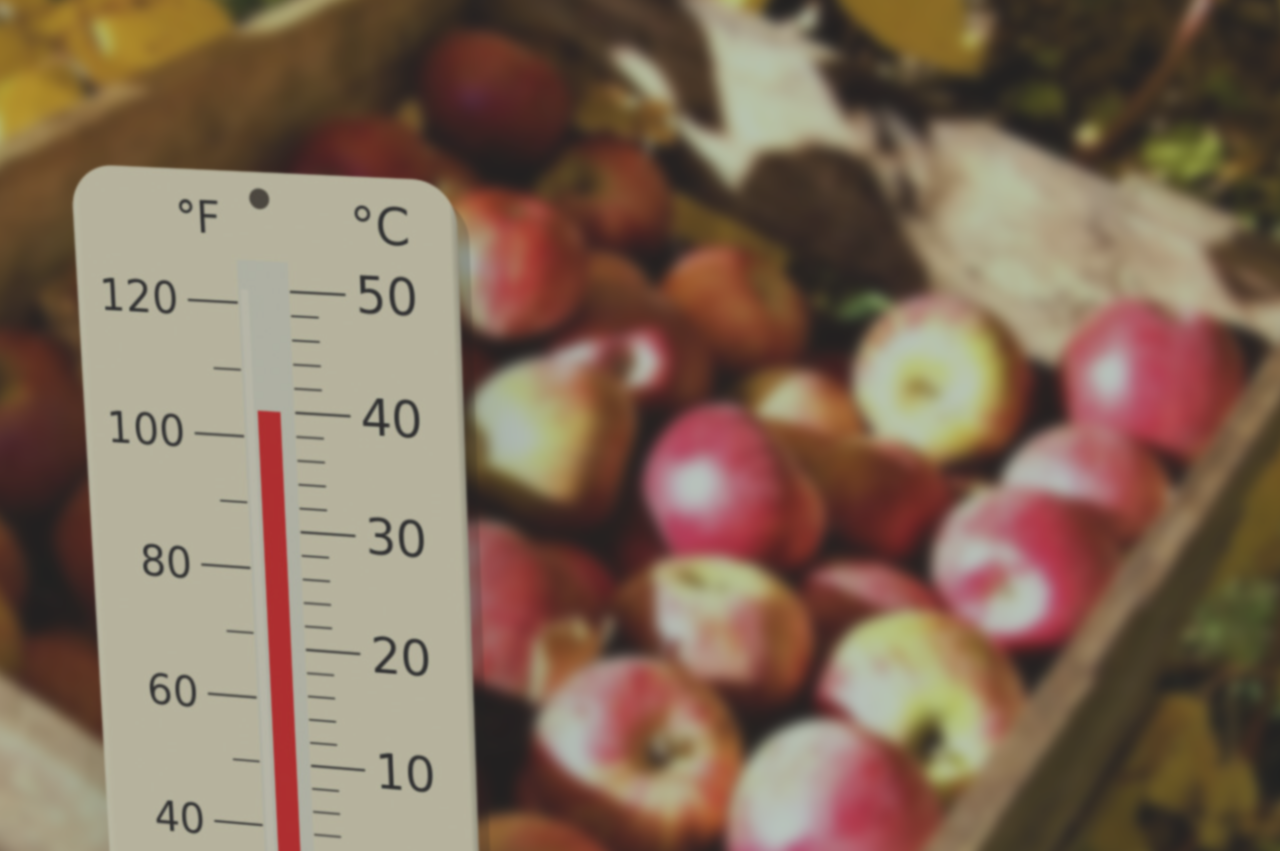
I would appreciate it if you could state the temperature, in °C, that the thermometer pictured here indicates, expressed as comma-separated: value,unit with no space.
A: 40,°C
